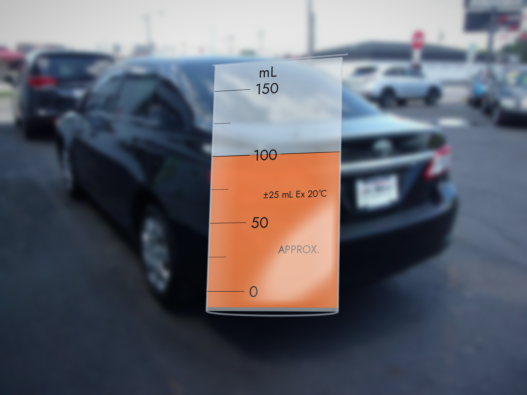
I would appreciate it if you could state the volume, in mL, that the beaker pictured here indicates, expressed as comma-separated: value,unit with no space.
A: 100,mL
